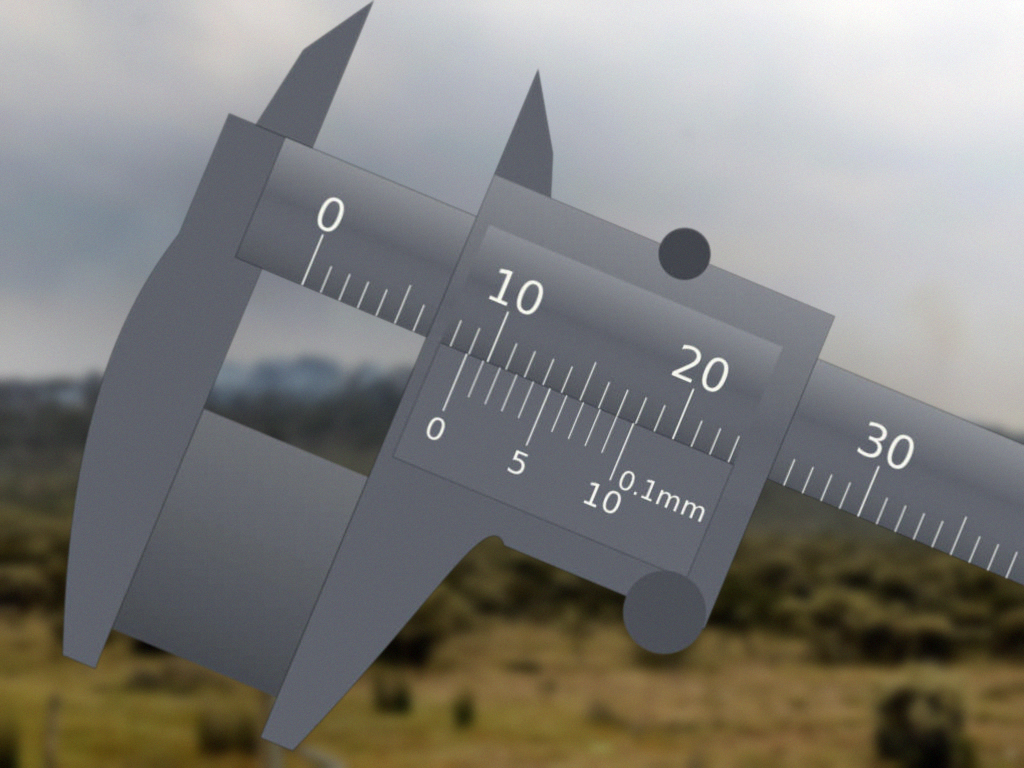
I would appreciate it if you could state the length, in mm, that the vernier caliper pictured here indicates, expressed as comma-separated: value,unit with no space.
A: 8.9,mm
